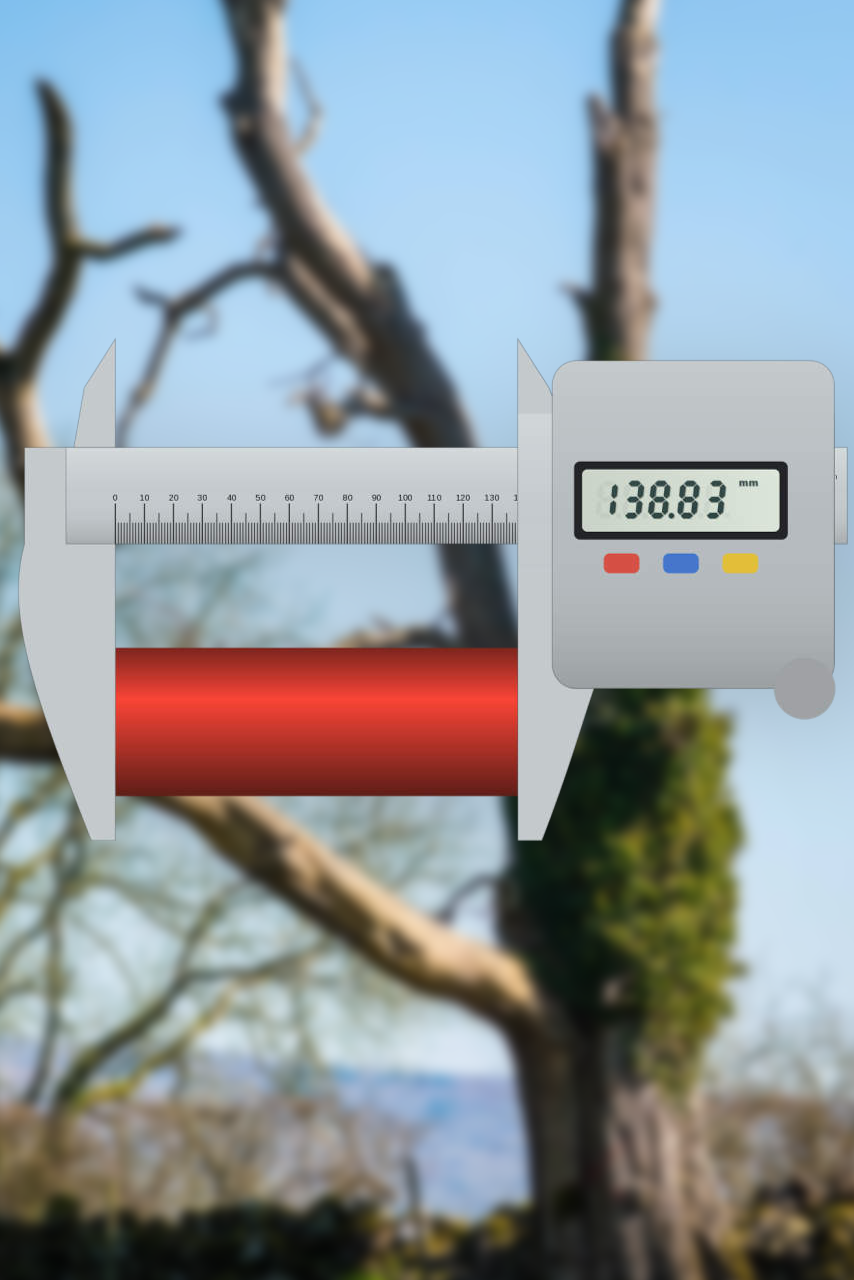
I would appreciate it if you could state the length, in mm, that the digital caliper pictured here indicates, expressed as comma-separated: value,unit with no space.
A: 138.83,mm
